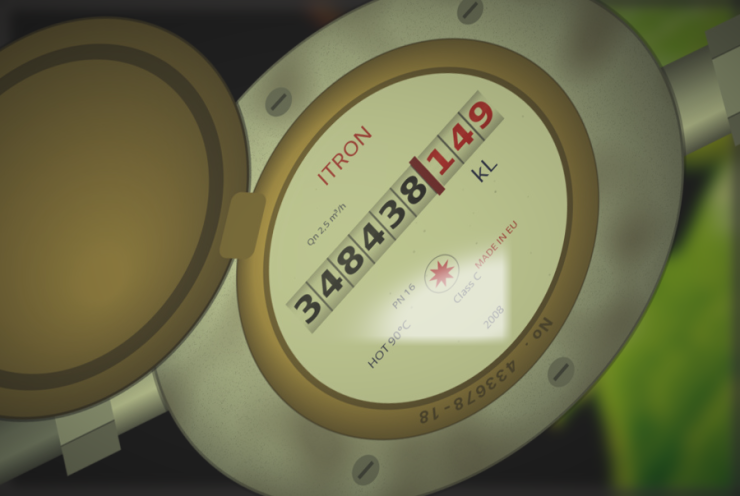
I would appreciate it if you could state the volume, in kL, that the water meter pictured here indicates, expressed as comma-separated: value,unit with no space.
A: 348438.149,kL
